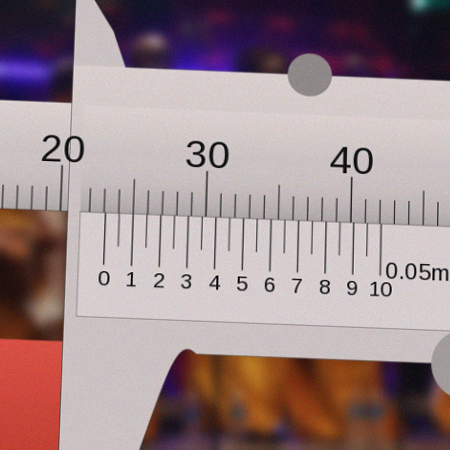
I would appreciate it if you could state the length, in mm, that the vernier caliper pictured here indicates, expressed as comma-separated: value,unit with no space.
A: 23.1,mm
